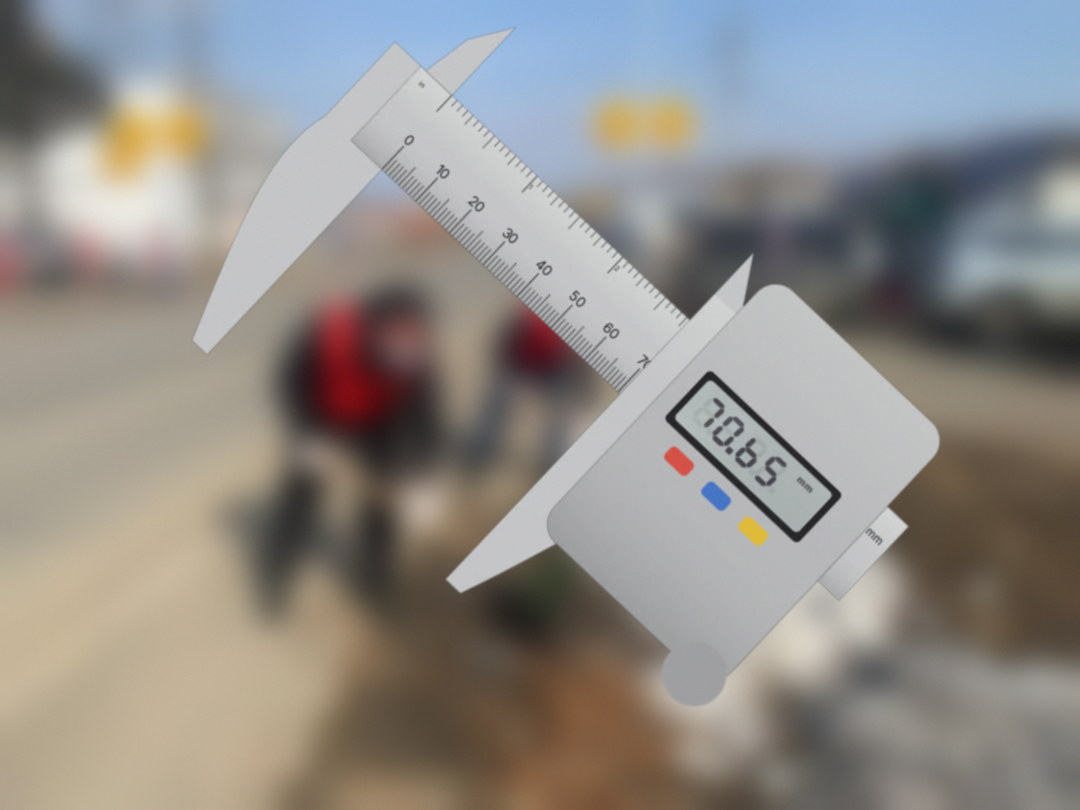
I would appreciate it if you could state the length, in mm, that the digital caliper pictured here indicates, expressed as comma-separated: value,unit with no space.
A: 70.65,mm
